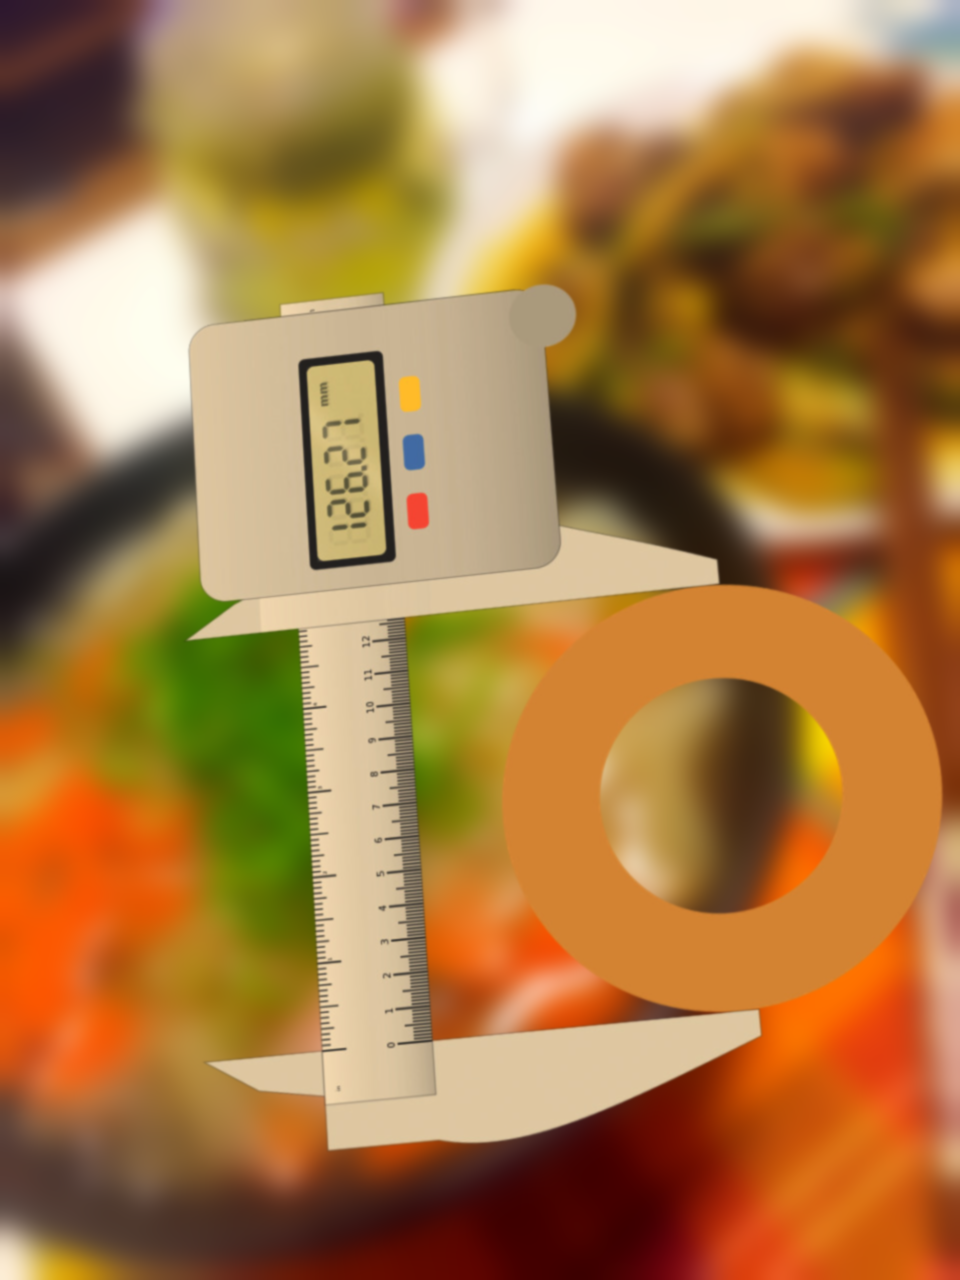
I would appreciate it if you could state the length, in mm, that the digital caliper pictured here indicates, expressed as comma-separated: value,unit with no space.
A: 126.27,mm
